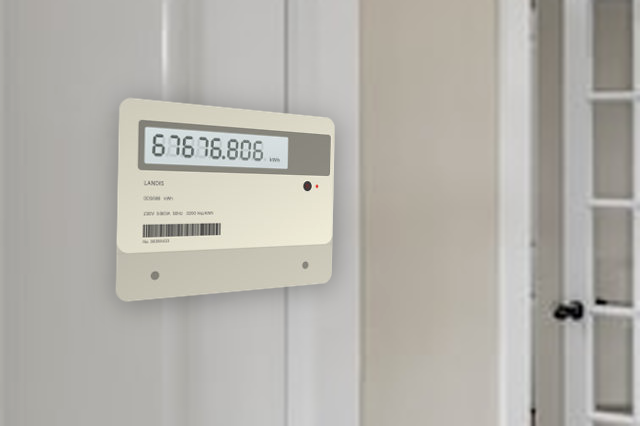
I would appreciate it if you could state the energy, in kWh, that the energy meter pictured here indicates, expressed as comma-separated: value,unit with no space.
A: 67676.806,kWh
